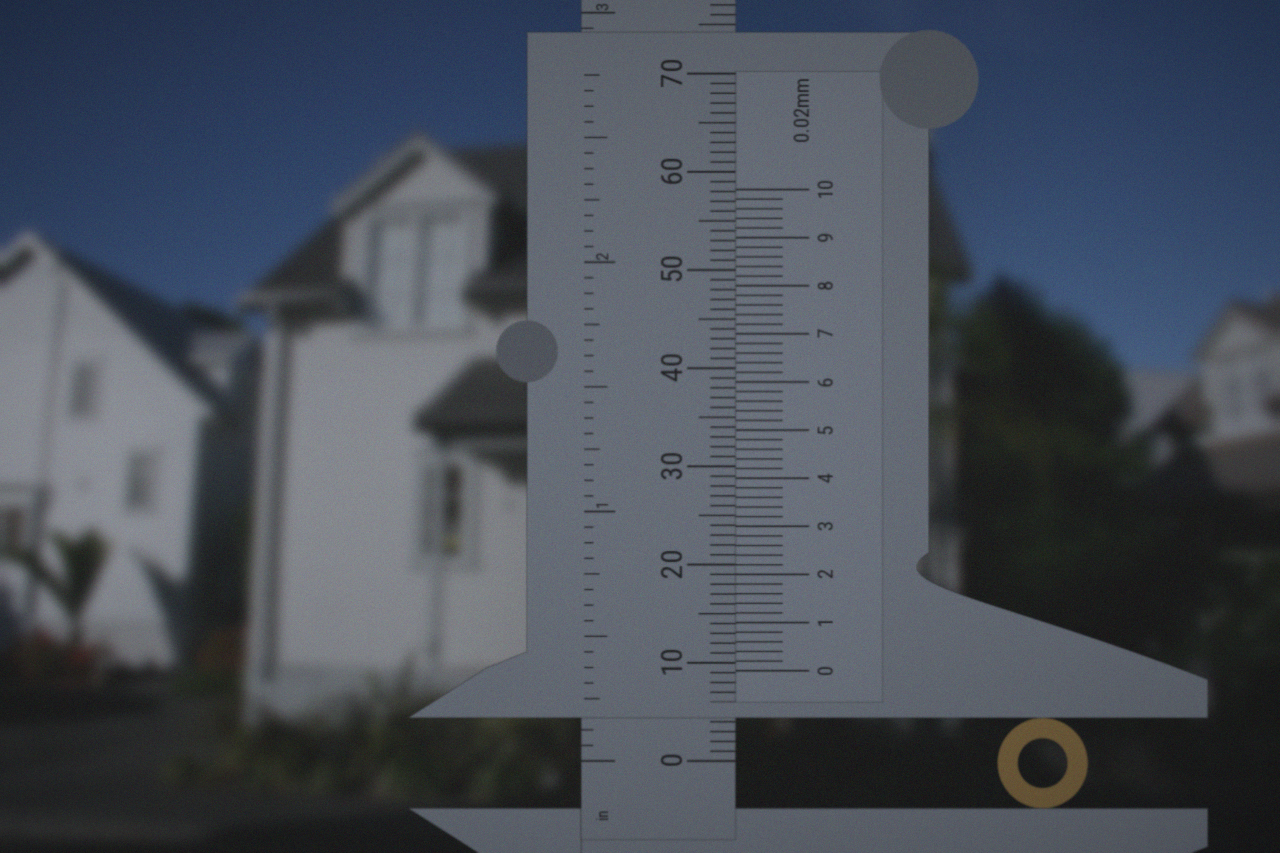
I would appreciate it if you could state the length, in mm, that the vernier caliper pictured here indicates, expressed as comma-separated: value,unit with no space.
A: 9.2,mm
